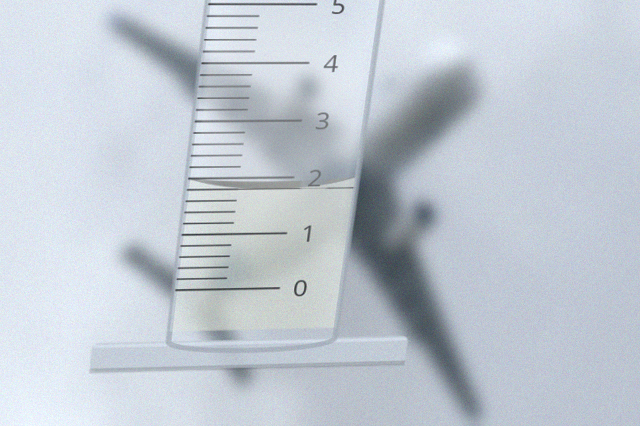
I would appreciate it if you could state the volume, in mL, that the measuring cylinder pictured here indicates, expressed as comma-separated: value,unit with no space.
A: 1.8,mL
